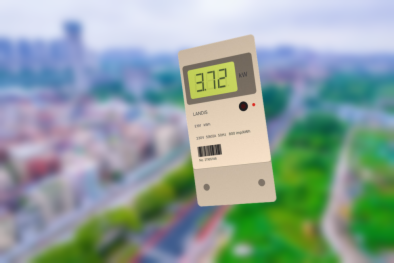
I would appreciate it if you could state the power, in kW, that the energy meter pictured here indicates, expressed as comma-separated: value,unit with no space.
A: 3.72,kW
